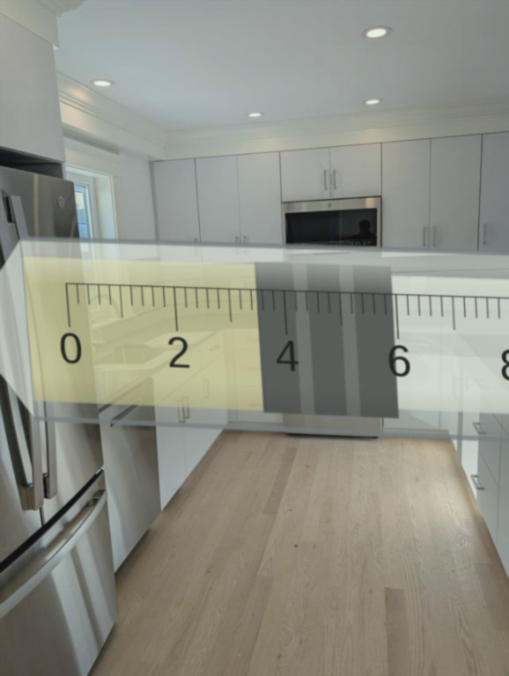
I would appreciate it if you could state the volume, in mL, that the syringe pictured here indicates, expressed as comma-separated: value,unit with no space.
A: 3.5,mL
